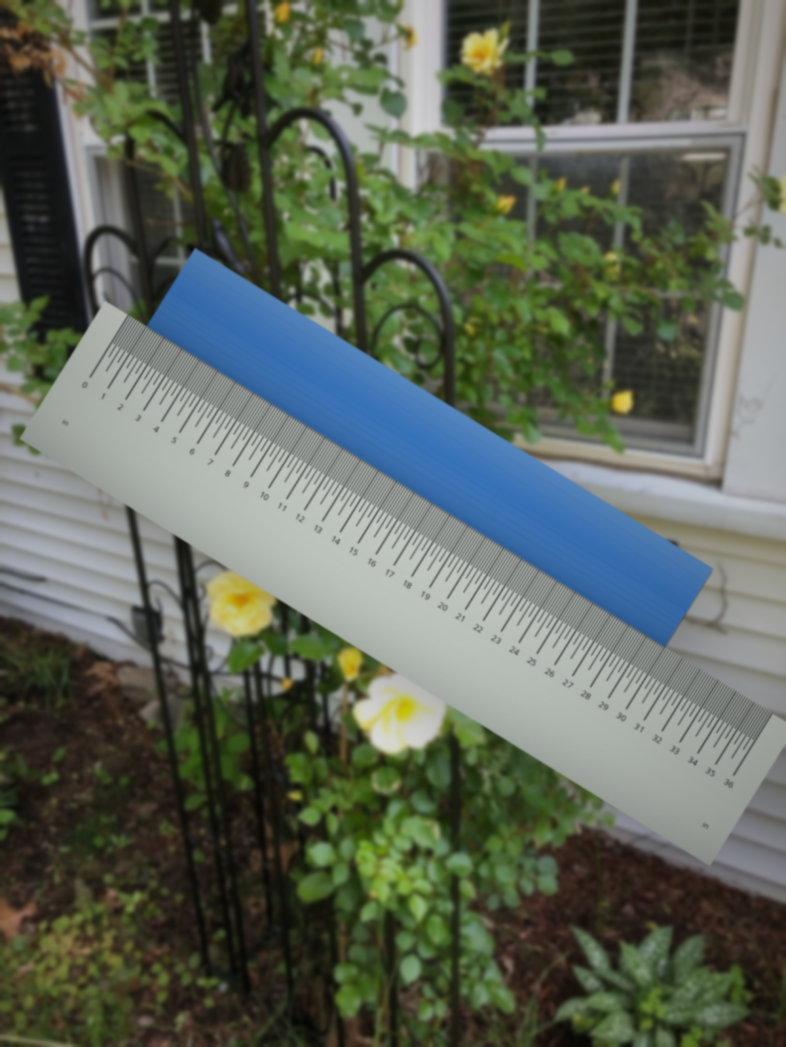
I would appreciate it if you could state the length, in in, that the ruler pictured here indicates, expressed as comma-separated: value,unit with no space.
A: 29,in
